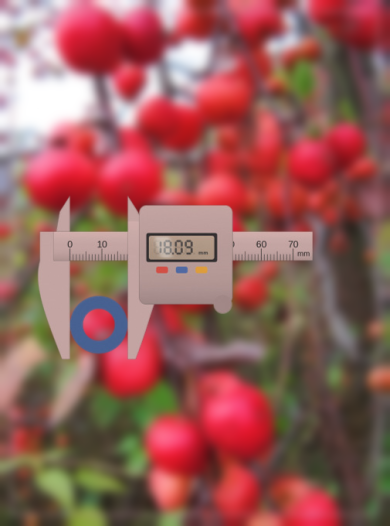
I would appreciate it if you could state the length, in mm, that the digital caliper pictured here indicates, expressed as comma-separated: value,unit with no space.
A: 18.09,mm
